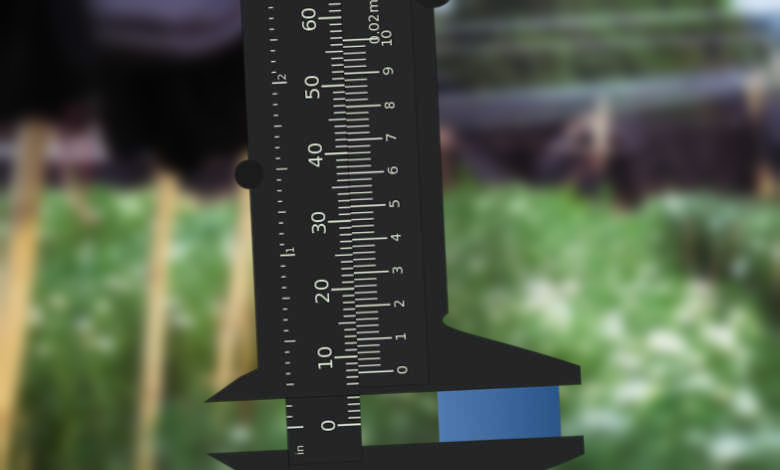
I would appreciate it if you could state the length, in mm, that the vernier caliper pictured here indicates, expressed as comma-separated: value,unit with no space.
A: 7.6,mm
